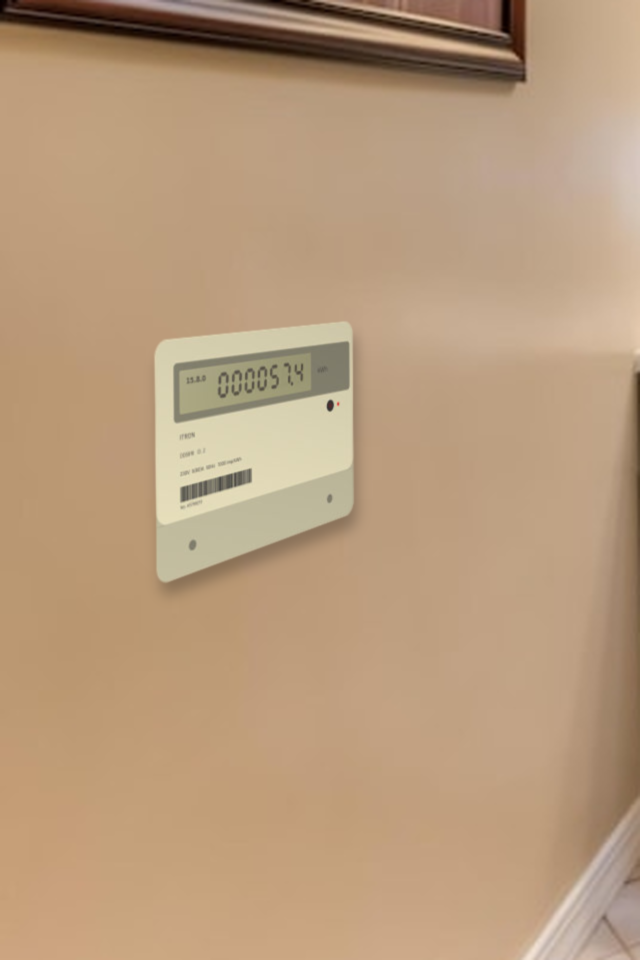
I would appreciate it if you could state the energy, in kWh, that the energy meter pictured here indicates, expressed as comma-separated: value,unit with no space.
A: 57.4,kWh
